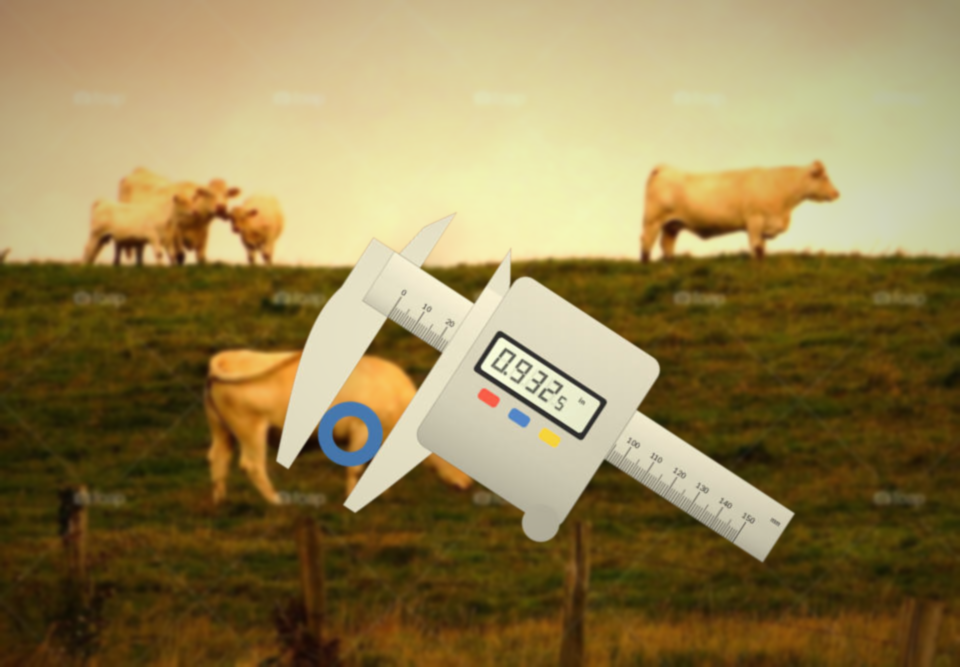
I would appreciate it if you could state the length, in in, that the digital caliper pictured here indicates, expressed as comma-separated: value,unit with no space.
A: 0.9325,in
